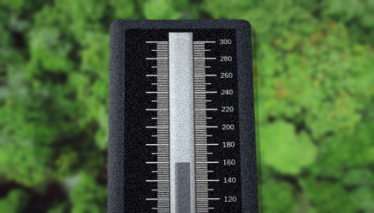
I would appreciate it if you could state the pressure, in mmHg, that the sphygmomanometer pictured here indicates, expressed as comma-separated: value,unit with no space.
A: 160,mmHg
